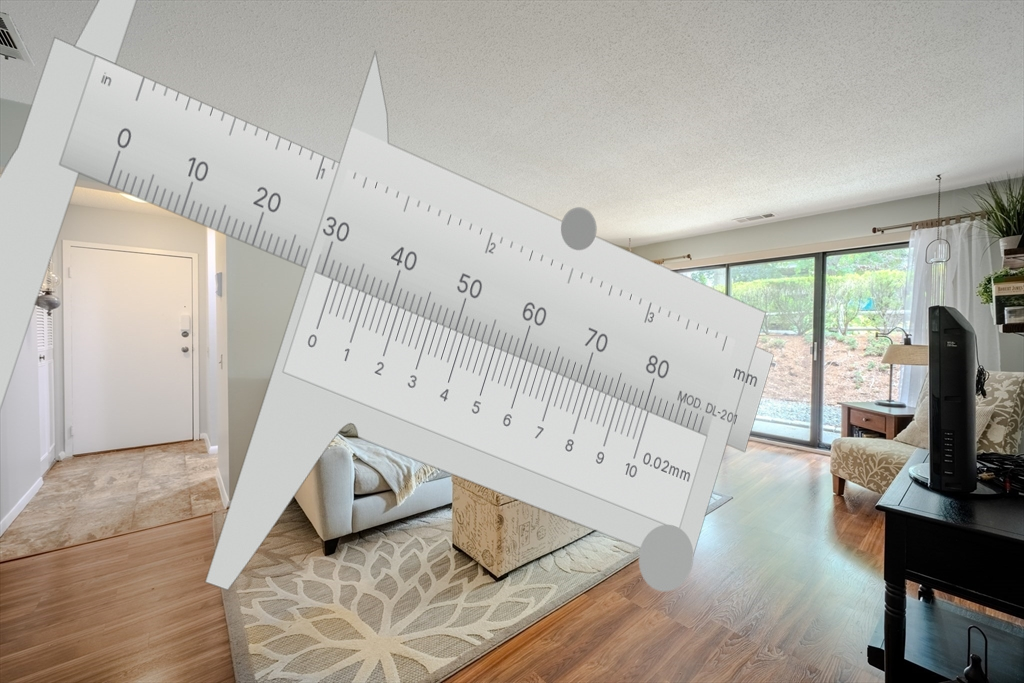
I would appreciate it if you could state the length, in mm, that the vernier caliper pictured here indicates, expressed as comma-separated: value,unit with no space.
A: 31.6,mm
